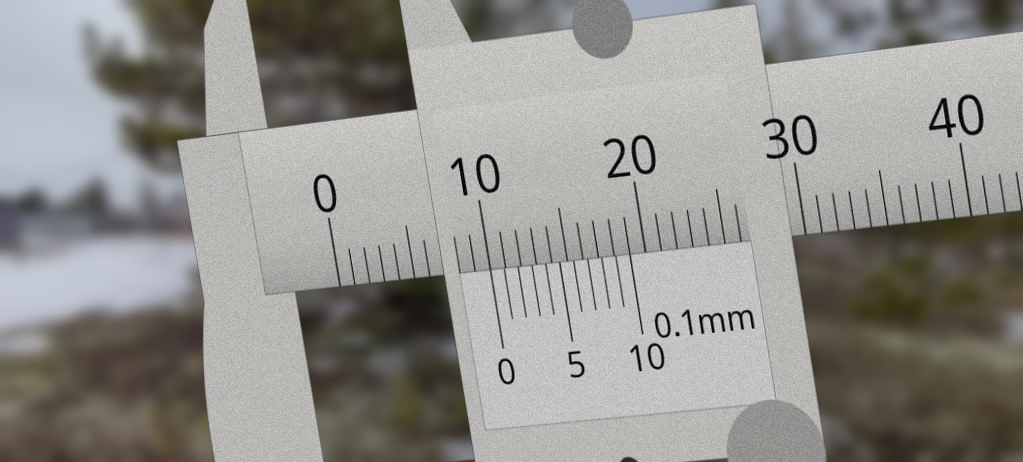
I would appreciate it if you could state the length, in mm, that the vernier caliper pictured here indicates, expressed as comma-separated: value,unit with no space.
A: 10.0,mm
